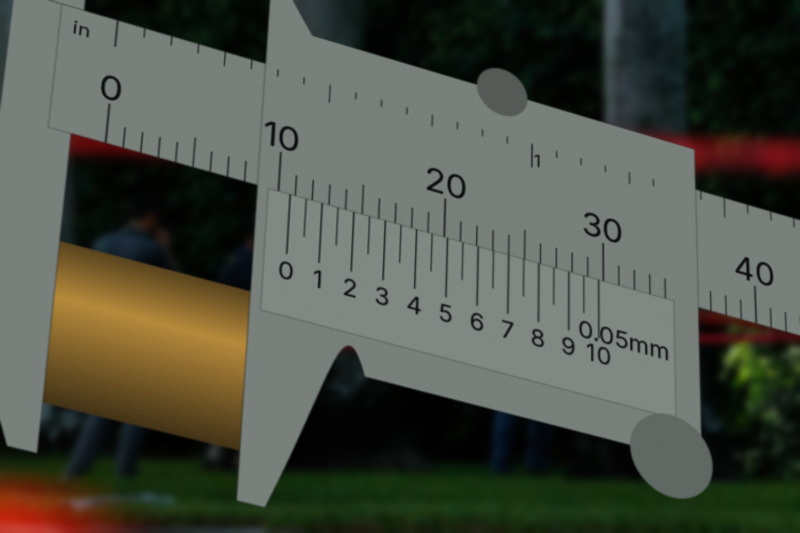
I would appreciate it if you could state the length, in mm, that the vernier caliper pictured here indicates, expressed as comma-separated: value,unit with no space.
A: 10.7,mm
